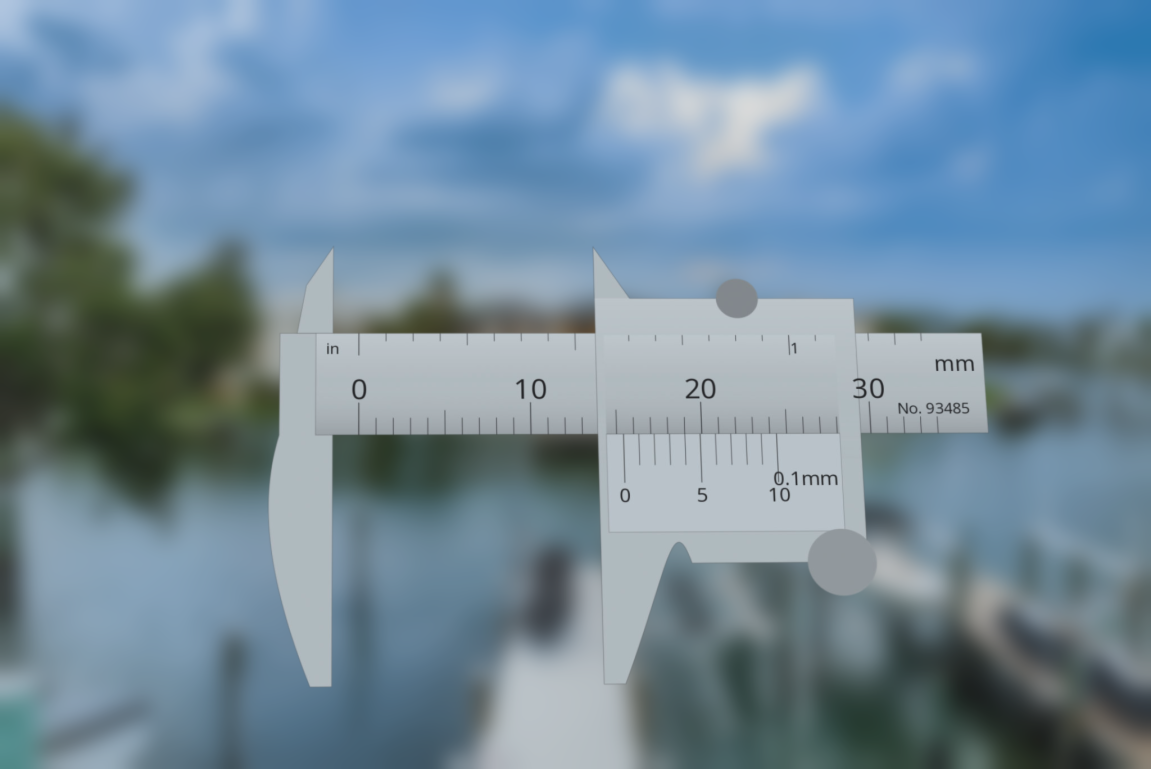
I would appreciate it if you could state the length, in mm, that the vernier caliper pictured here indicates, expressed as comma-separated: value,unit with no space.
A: 15.4,mm
